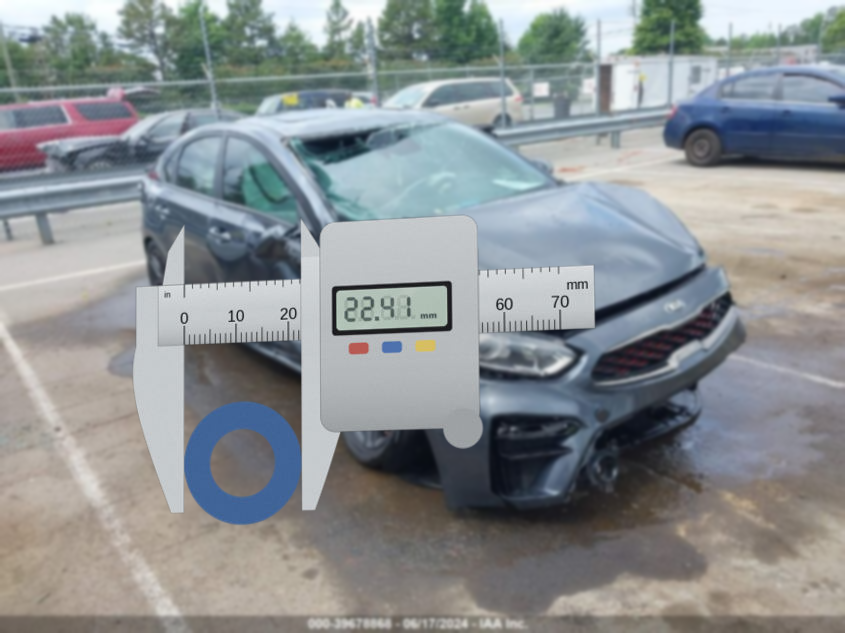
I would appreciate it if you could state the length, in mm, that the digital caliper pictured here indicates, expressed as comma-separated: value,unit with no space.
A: 22.41,mm
